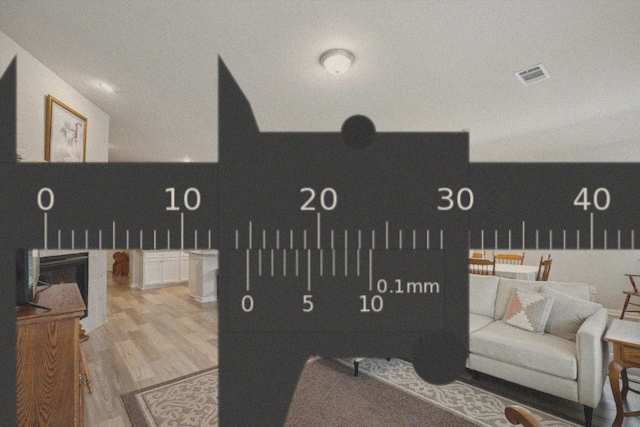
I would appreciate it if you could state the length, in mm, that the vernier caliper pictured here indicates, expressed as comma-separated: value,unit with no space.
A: 14.8,mm
